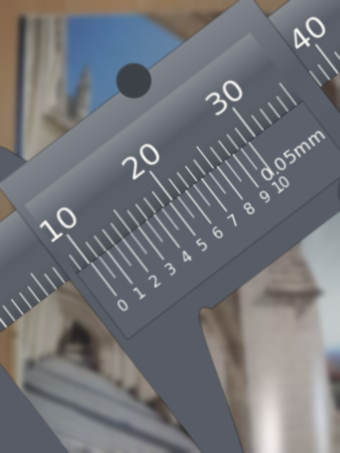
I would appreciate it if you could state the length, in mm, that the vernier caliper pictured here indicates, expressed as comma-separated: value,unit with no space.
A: 10.2,mm
